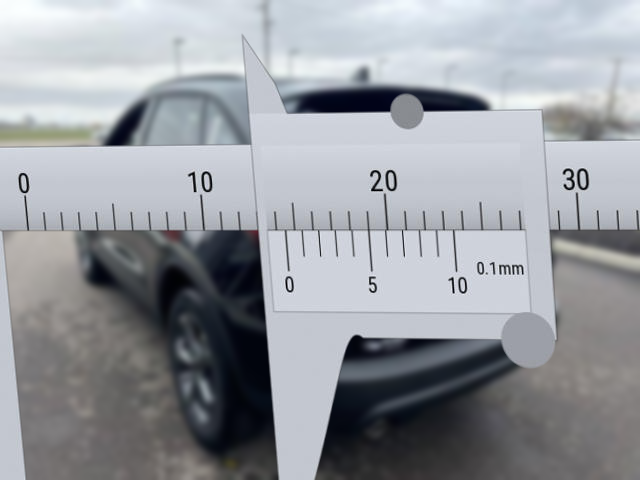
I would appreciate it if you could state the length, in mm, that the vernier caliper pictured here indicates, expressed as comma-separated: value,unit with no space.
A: 14.5,mm
